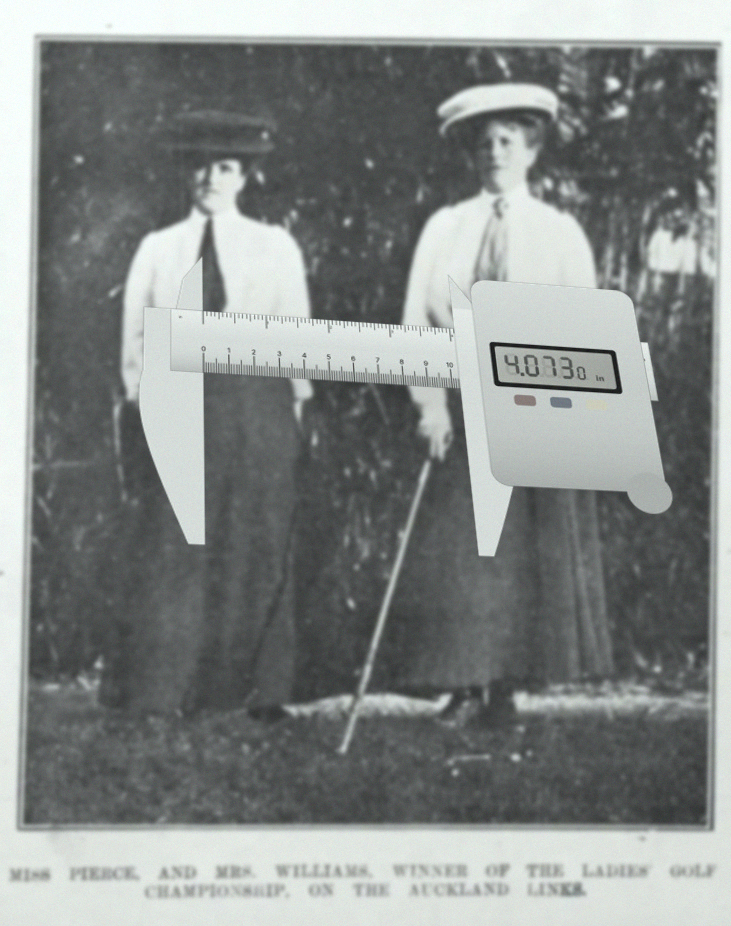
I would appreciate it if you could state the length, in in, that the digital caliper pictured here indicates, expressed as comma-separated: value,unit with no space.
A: 4.0730,in
